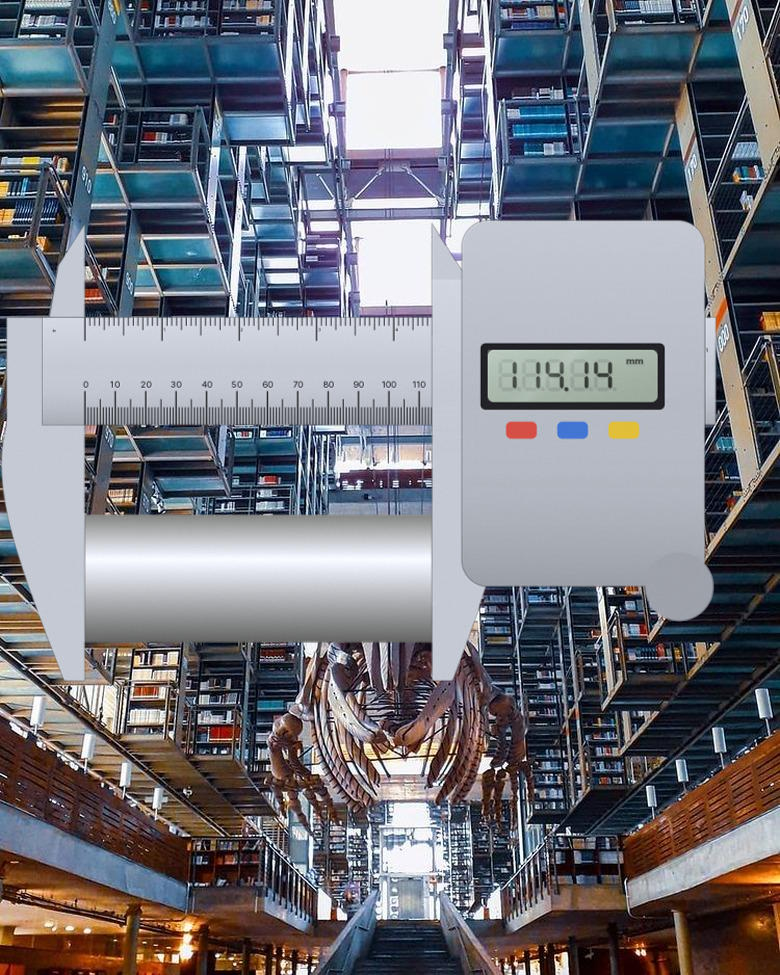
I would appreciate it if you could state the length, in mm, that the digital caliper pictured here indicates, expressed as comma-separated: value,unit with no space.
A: 114.14,mm
